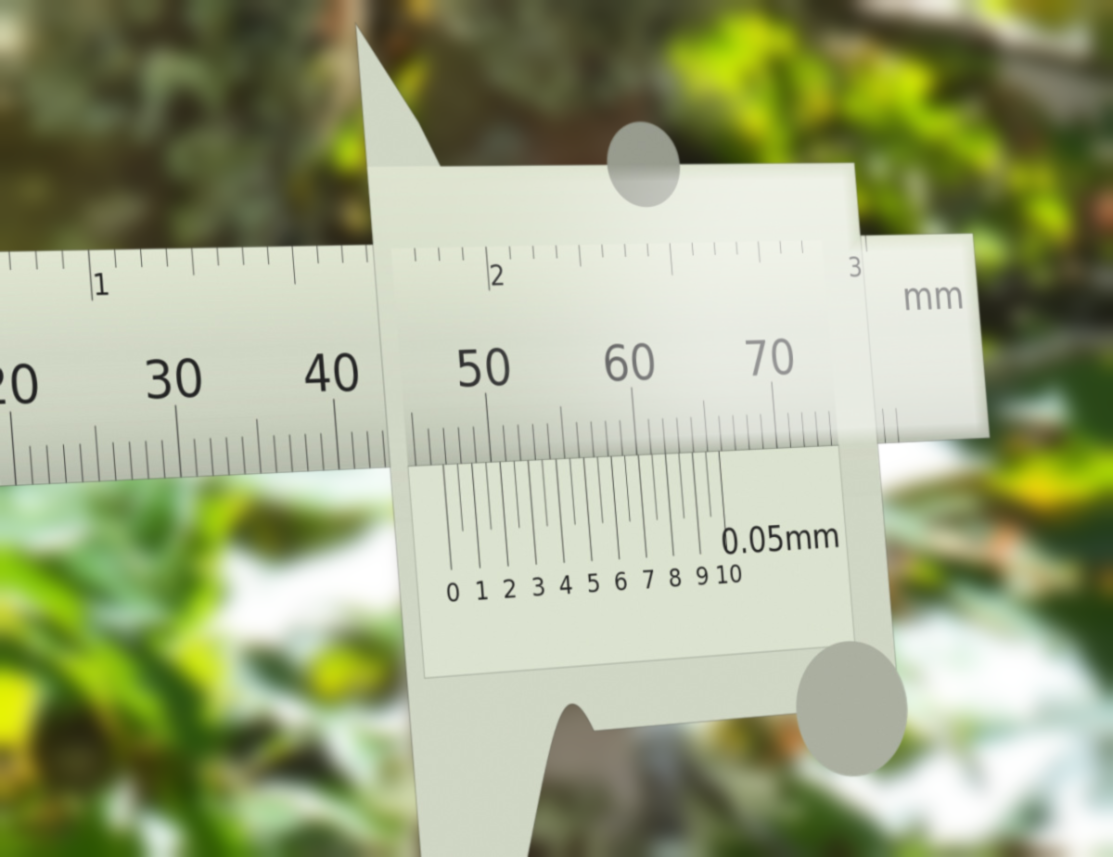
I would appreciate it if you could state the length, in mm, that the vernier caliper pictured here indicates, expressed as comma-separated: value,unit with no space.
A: 46.8,mm
